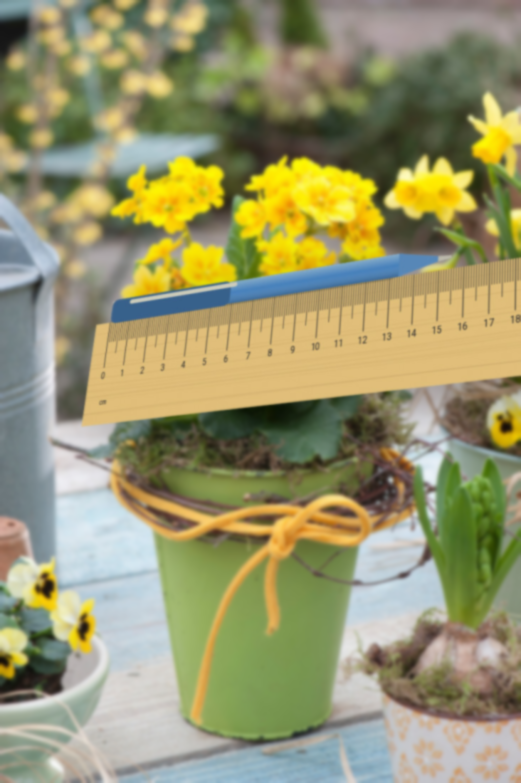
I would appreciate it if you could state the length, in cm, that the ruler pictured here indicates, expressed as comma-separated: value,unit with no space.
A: 15.5,cm
